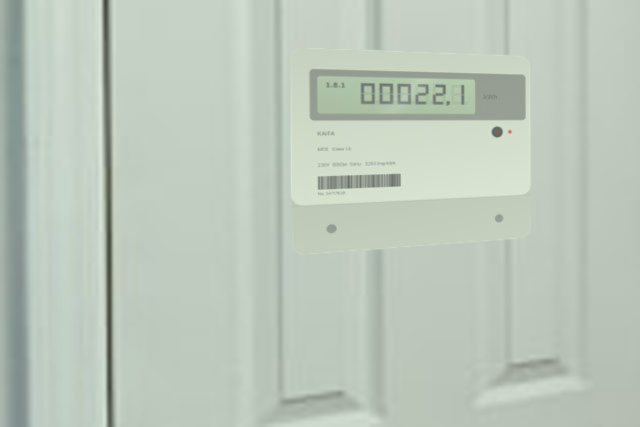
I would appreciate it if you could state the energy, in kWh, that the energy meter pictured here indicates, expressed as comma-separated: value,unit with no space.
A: 22.1,kWh
